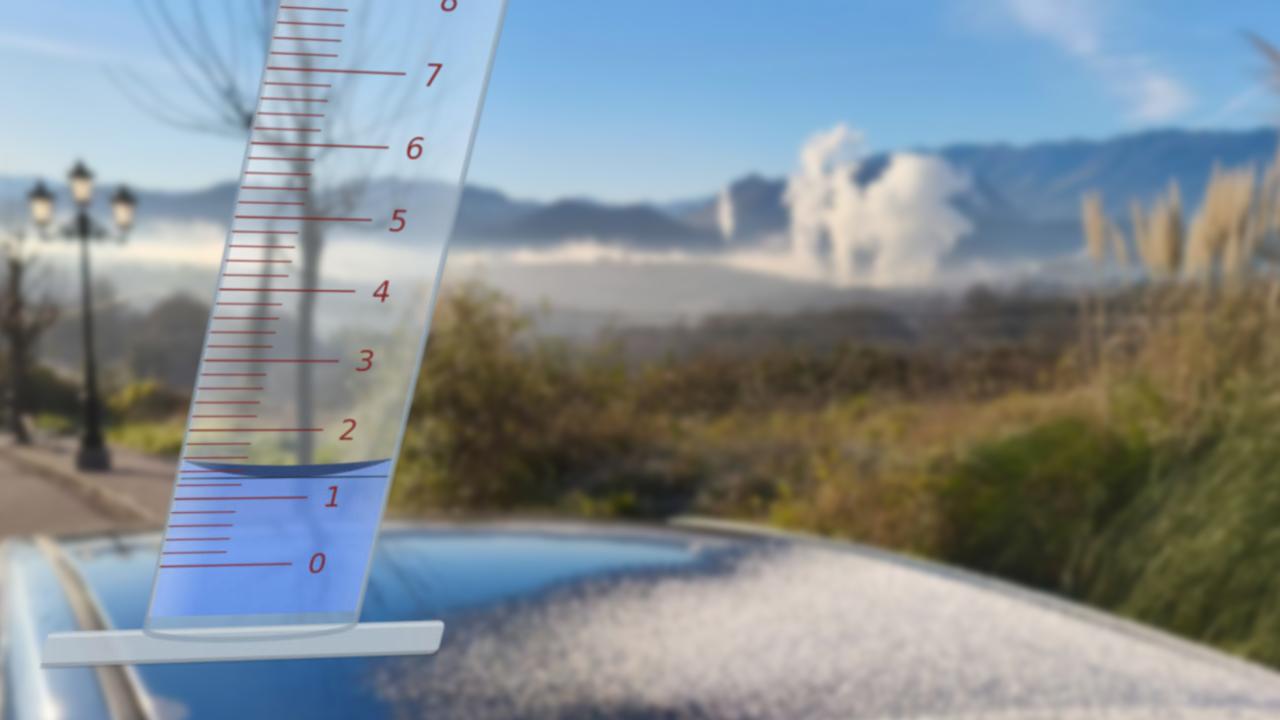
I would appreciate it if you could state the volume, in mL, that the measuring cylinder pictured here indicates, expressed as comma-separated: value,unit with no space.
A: 1.3,mL
